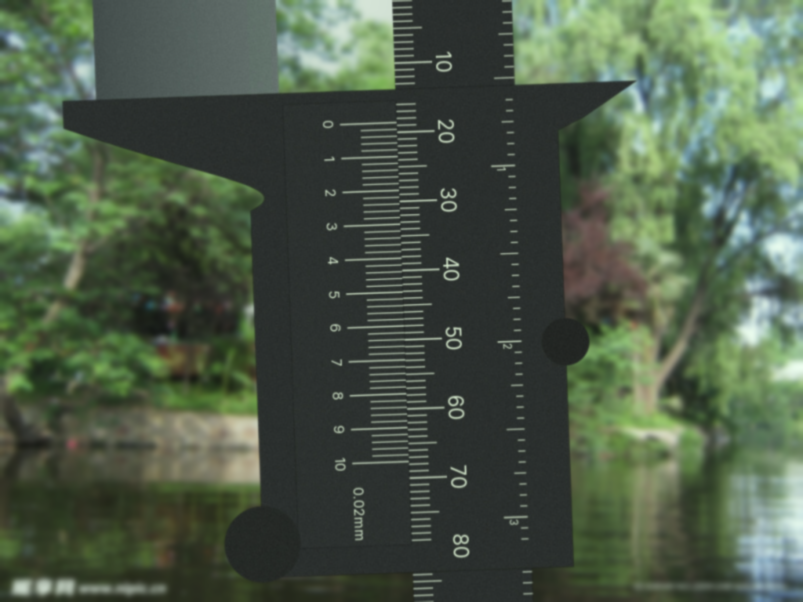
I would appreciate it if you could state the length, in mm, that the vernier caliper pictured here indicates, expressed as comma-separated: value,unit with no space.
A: 18.6,mm
